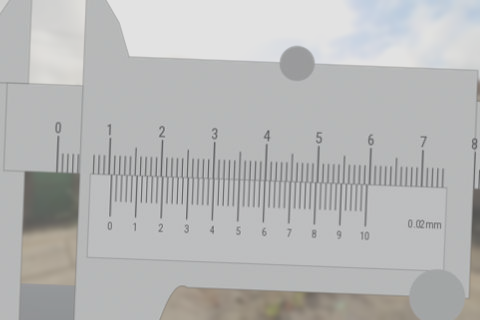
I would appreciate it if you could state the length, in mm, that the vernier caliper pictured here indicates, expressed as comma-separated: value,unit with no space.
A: 10.5,mm
